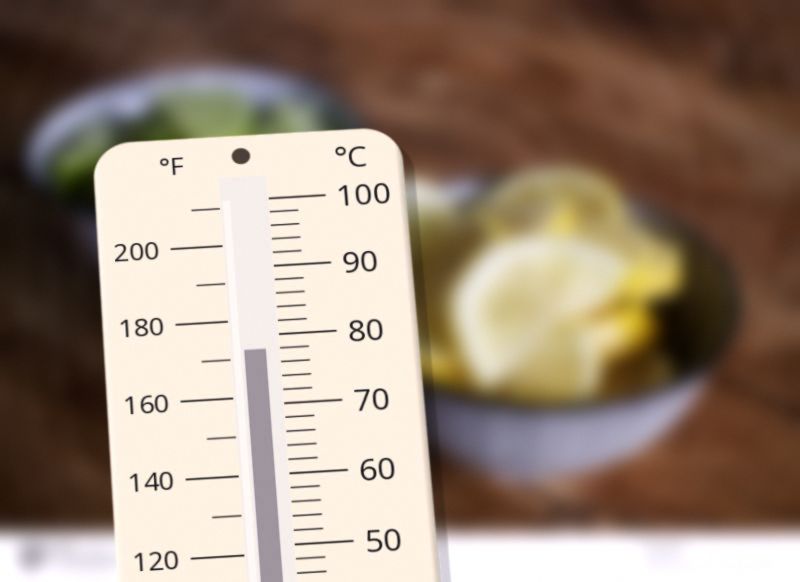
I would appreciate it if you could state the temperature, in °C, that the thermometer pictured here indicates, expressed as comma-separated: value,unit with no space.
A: 78,°C
